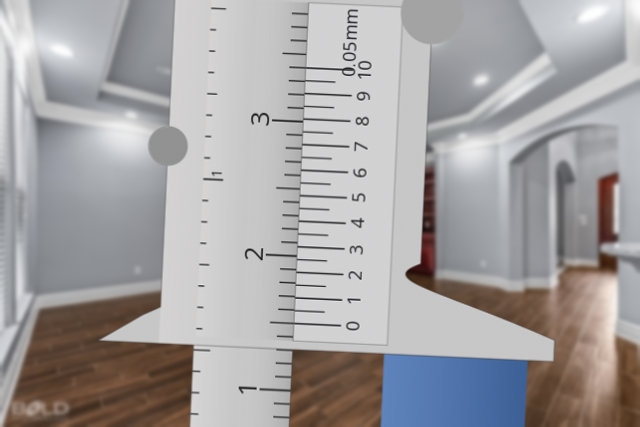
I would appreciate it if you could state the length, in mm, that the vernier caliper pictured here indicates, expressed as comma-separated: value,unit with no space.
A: 15.0,mm
